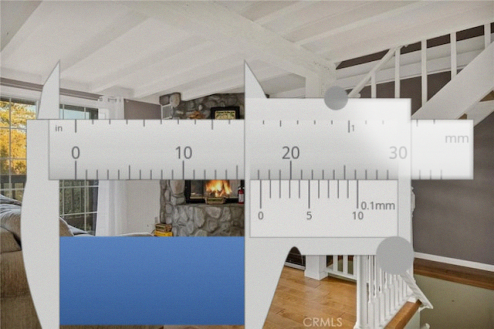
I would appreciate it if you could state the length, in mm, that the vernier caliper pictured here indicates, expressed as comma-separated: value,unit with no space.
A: 17.2,mm
